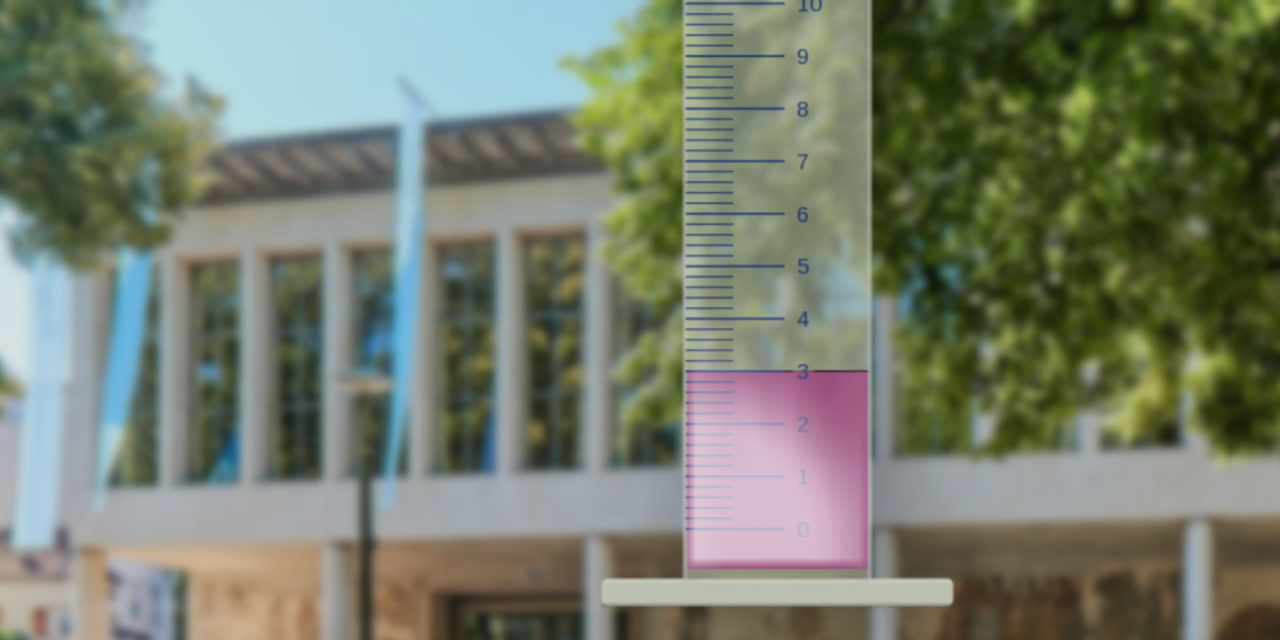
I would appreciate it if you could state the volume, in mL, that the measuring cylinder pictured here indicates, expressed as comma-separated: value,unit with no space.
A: 3,mL
